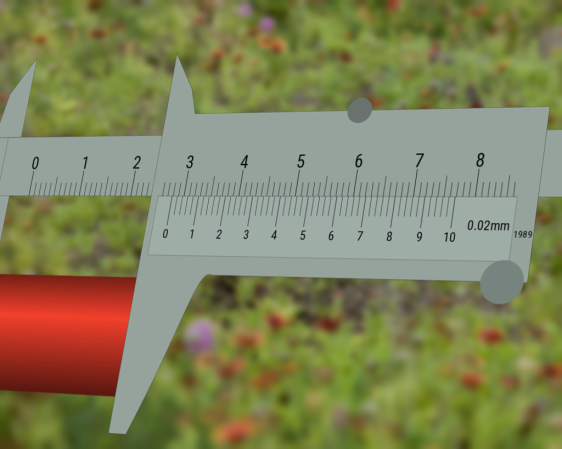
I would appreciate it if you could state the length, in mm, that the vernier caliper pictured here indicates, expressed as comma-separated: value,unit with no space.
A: 27.8,mm
